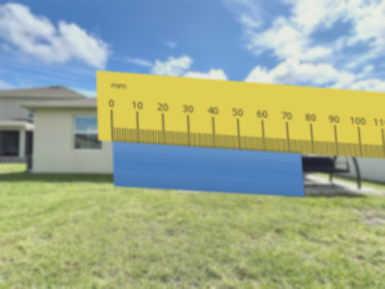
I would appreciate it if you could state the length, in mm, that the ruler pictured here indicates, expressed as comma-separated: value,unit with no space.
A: 75,mm
